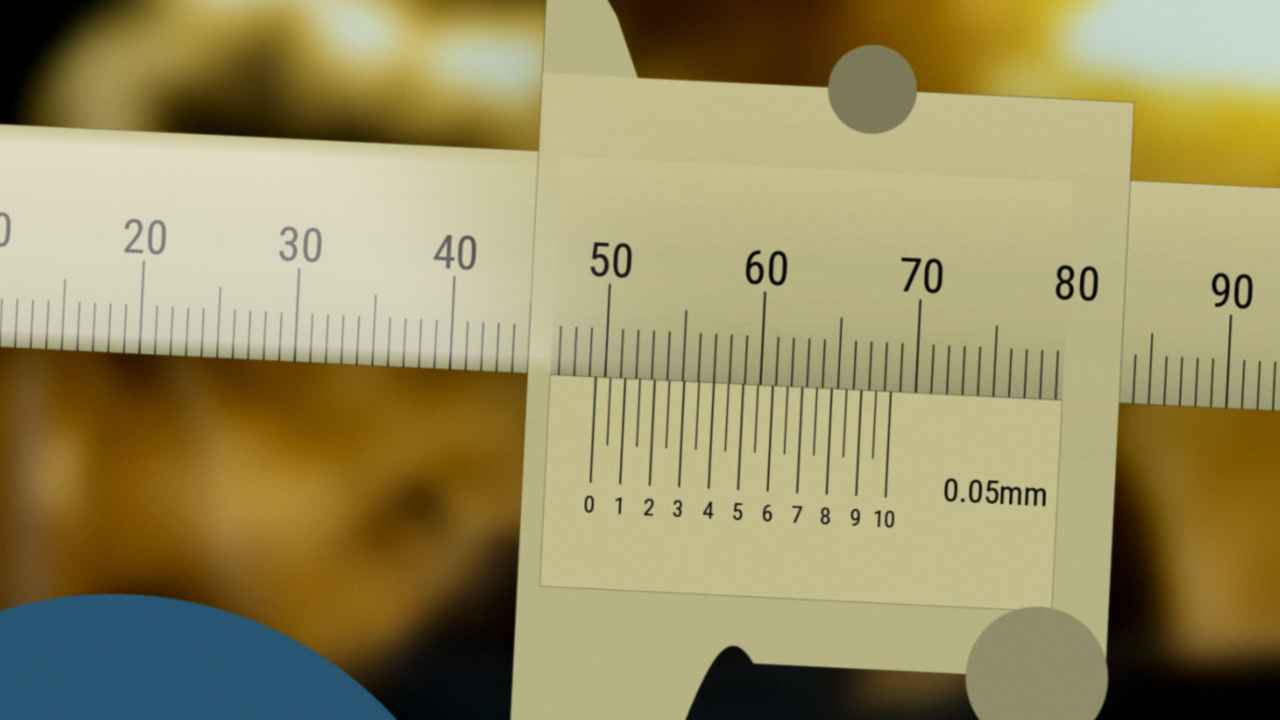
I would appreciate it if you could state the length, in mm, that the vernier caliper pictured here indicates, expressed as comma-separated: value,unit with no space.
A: 49.4,mm
